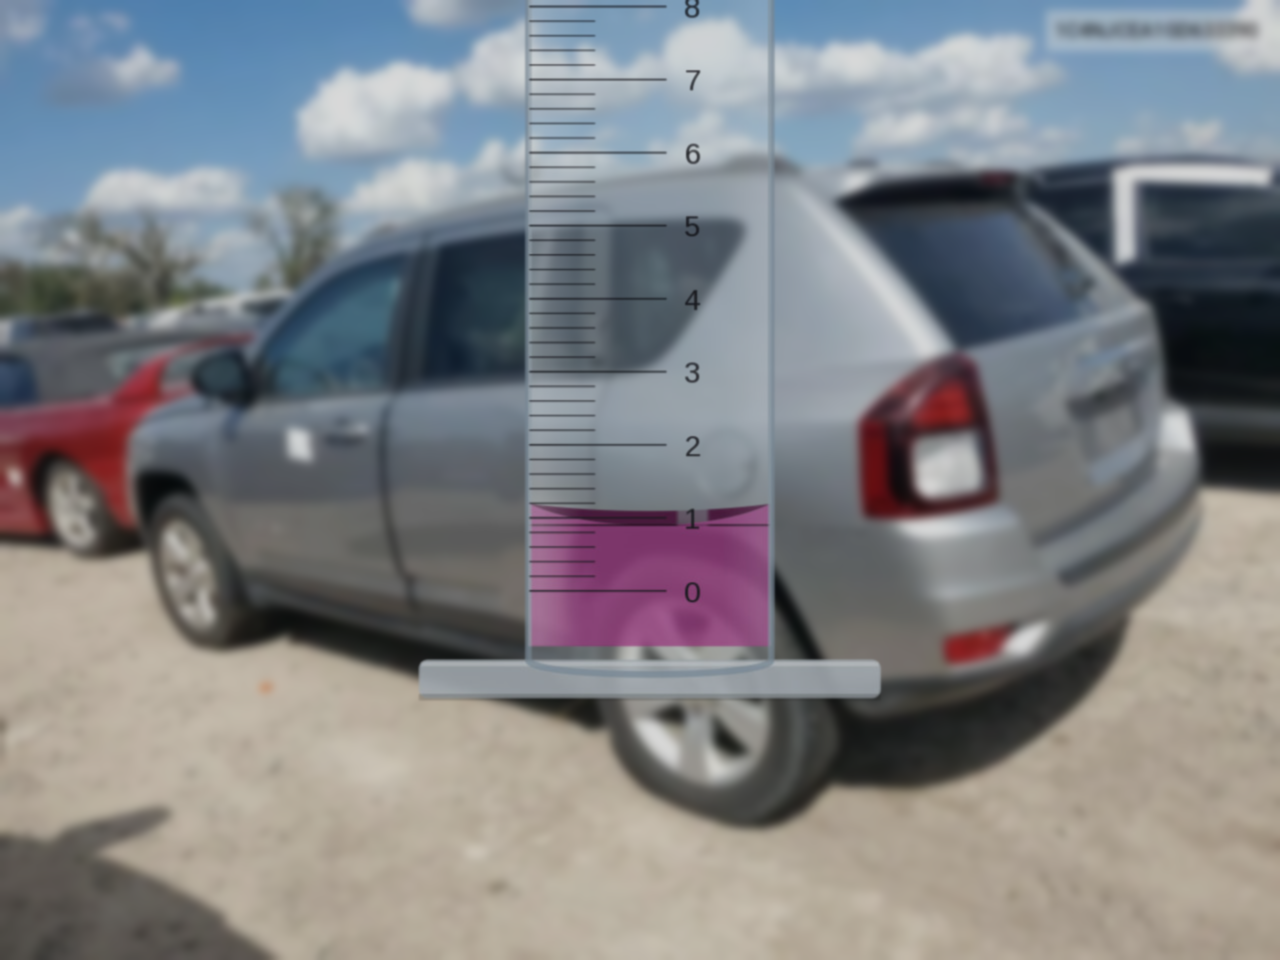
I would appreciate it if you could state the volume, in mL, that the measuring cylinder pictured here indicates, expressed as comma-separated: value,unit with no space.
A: 0.9,mL
